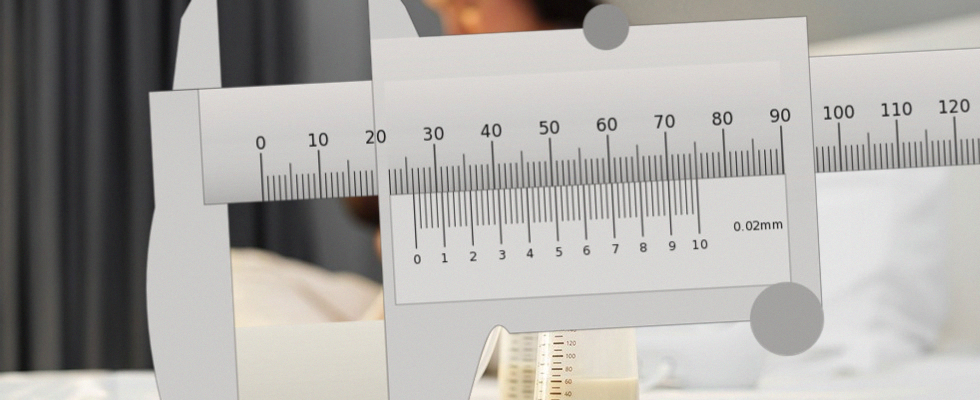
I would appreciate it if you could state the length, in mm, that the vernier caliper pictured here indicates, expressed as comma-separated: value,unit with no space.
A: 26.0,mm
